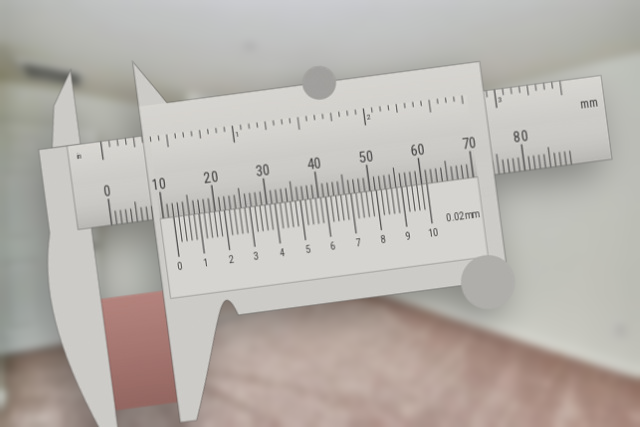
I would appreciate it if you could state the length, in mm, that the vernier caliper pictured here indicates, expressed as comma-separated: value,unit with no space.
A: 12.0,mm
